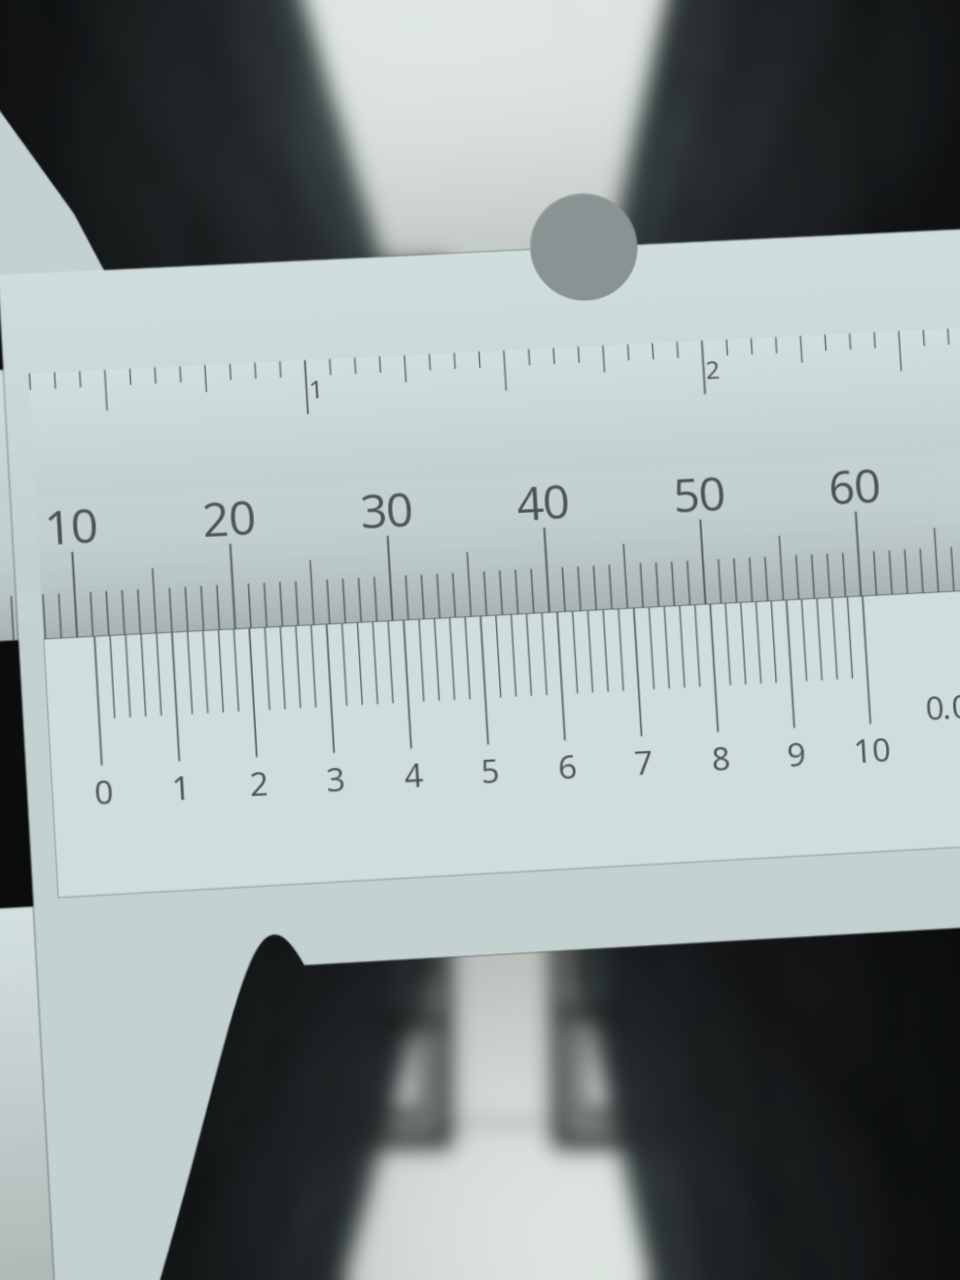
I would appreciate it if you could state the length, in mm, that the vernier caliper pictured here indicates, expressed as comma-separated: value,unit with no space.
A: 11.1,mm
